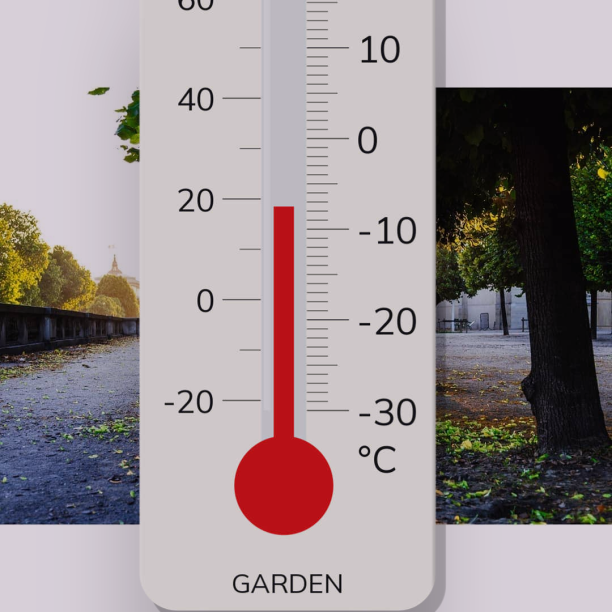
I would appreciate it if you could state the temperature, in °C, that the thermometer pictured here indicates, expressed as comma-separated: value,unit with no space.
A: -7.5,°C
